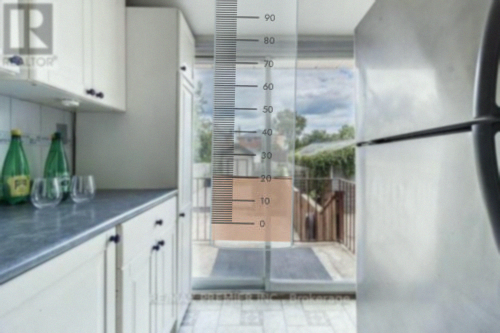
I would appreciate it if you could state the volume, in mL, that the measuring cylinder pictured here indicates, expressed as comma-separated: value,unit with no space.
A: 20,mL
